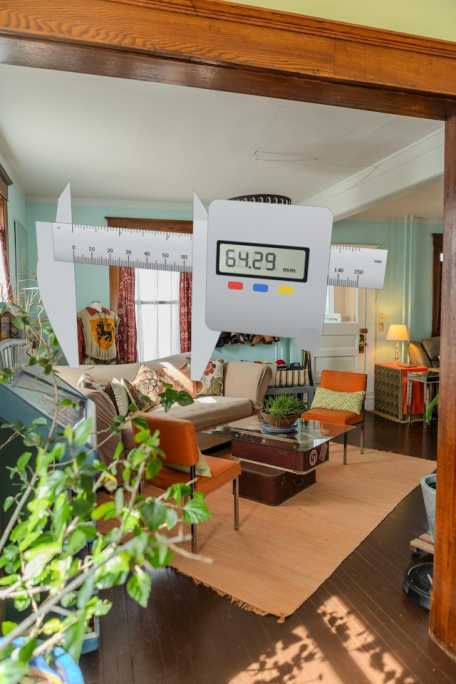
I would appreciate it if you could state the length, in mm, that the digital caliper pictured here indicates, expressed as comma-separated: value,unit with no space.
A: 64.29,mm
